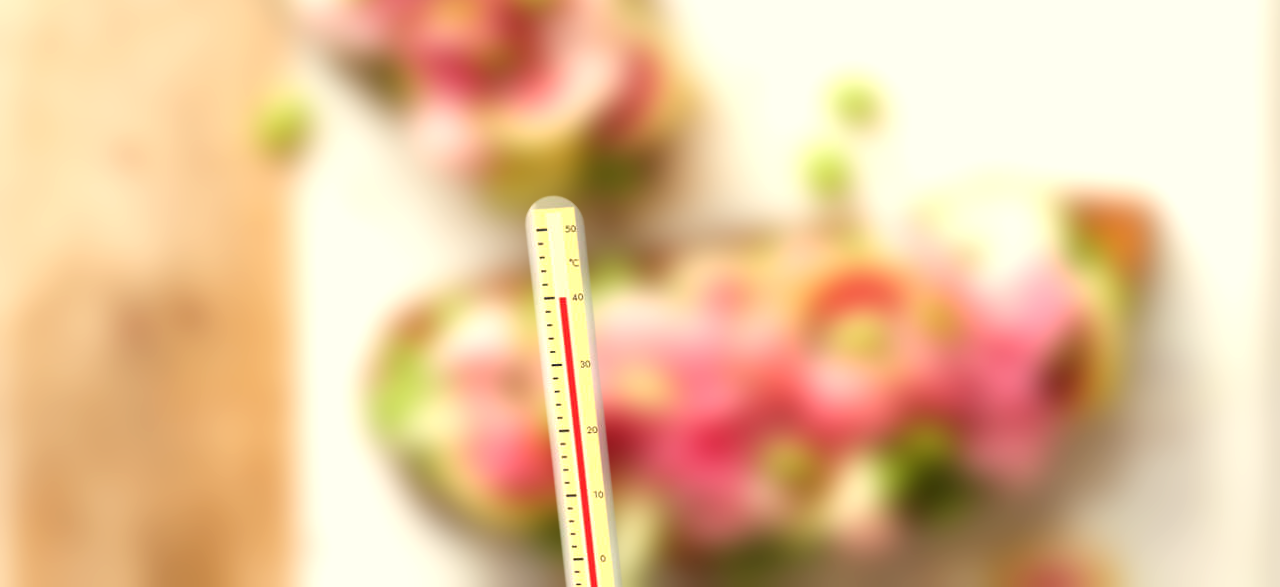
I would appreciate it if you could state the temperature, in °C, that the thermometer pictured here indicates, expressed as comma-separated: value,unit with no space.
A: 40,°C
